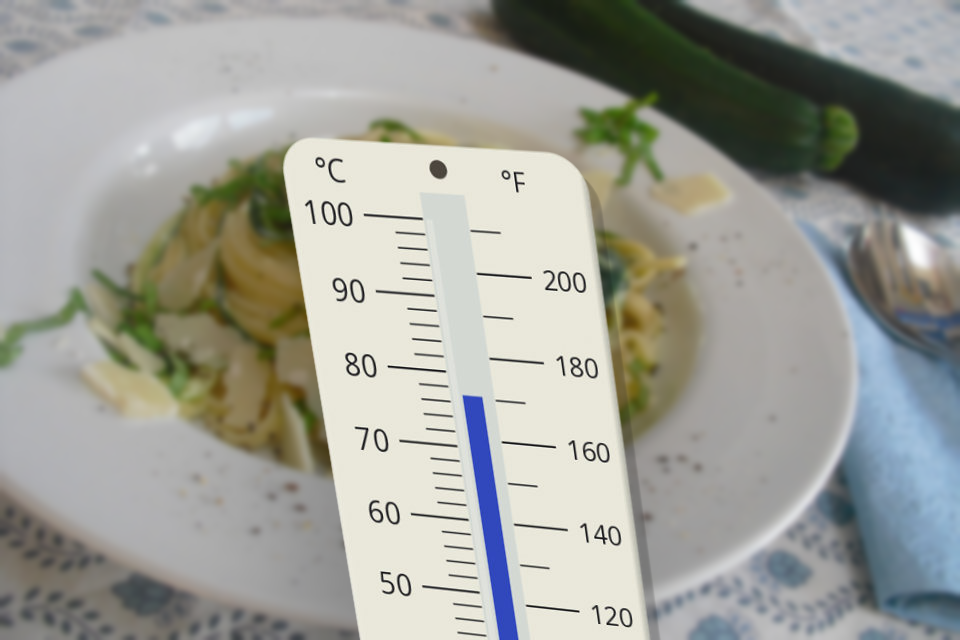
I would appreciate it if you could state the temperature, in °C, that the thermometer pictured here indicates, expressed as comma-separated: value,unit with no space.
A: 77,°C
